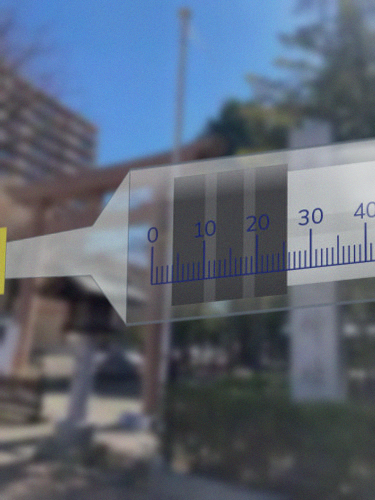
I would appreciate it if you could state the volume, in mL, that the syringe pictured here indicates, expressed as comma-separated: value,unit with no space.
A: 4,mL
